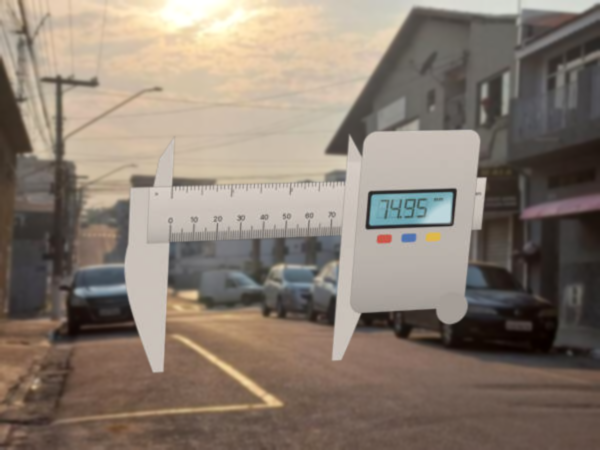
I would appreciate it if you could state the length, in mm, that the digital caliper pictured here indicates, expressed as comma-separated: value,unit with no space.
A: 74.95,mm
